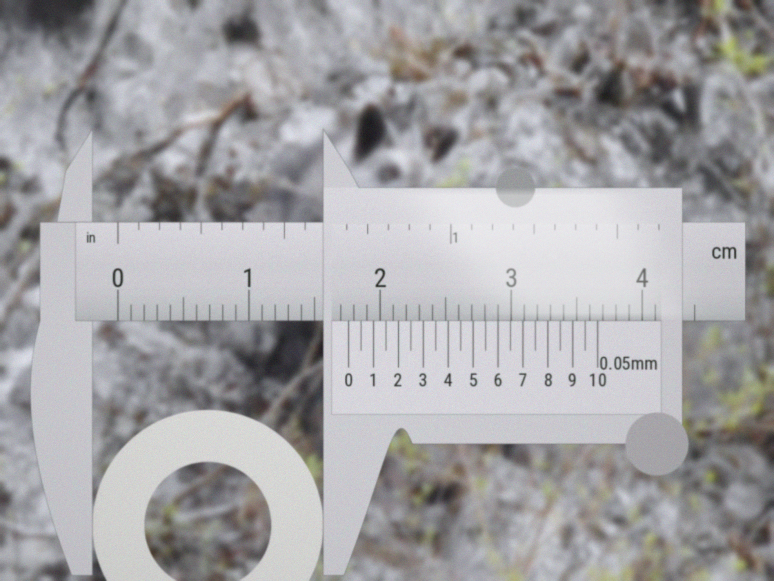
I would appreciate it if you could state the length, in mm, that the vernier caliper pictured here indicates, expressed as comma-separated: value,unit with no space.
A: 17.6,mm
